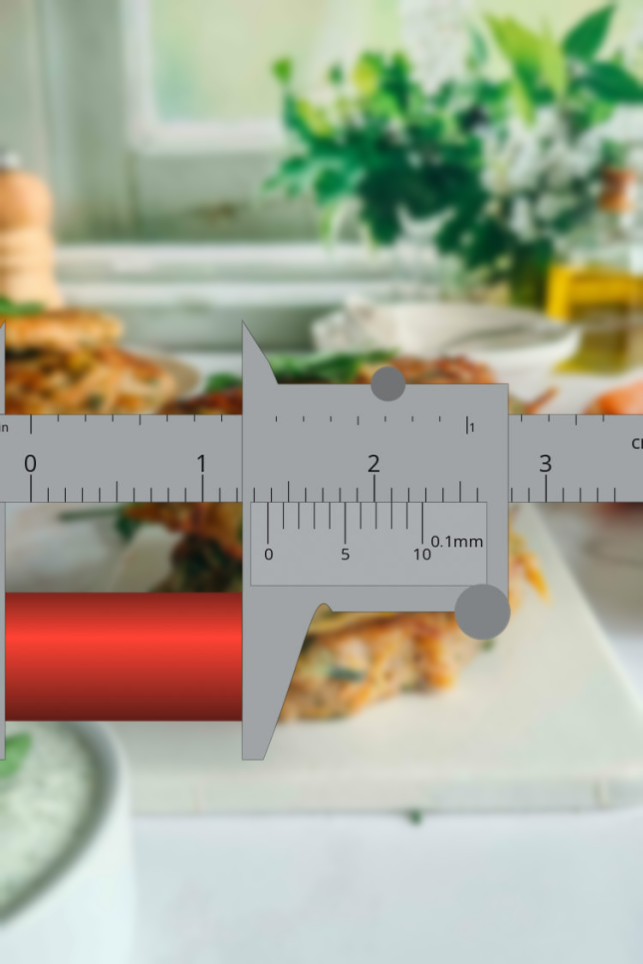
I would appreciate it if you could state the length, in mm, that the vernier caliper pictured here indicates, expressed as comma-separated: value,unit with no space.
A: 13.8,mm
